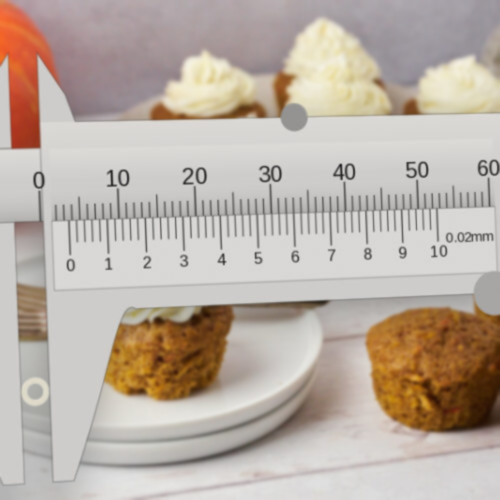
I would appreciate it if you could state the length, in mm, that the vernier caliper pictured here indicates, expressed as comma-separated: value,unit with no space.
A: 3.6,mm
